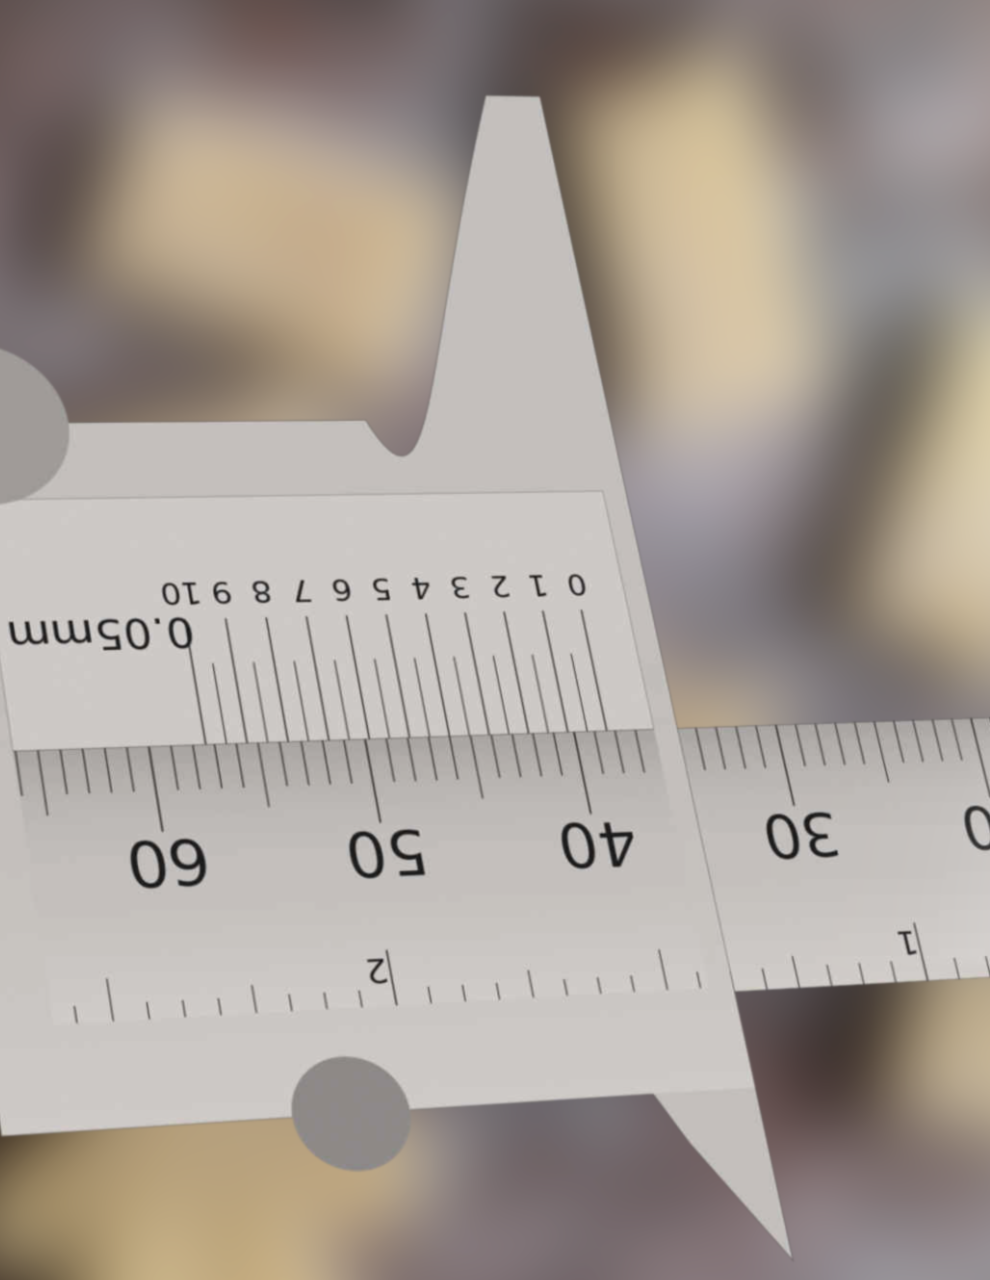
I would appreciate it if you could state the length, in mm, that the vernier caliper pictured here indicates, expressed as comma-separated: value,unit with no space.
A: 38.4,mm
